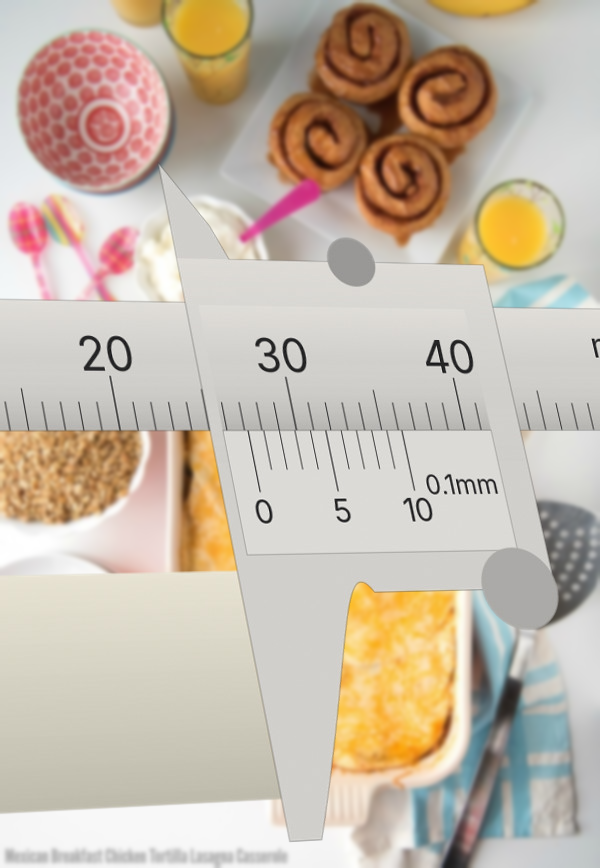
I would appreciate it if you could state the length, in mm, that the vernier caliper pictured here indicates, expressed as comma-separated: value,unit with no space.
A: 27.2,mm
